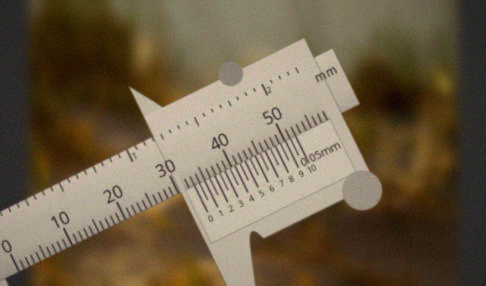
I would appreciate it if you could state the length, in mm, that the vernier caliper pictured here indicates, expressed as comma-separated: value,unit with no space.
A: 33.0,mm
